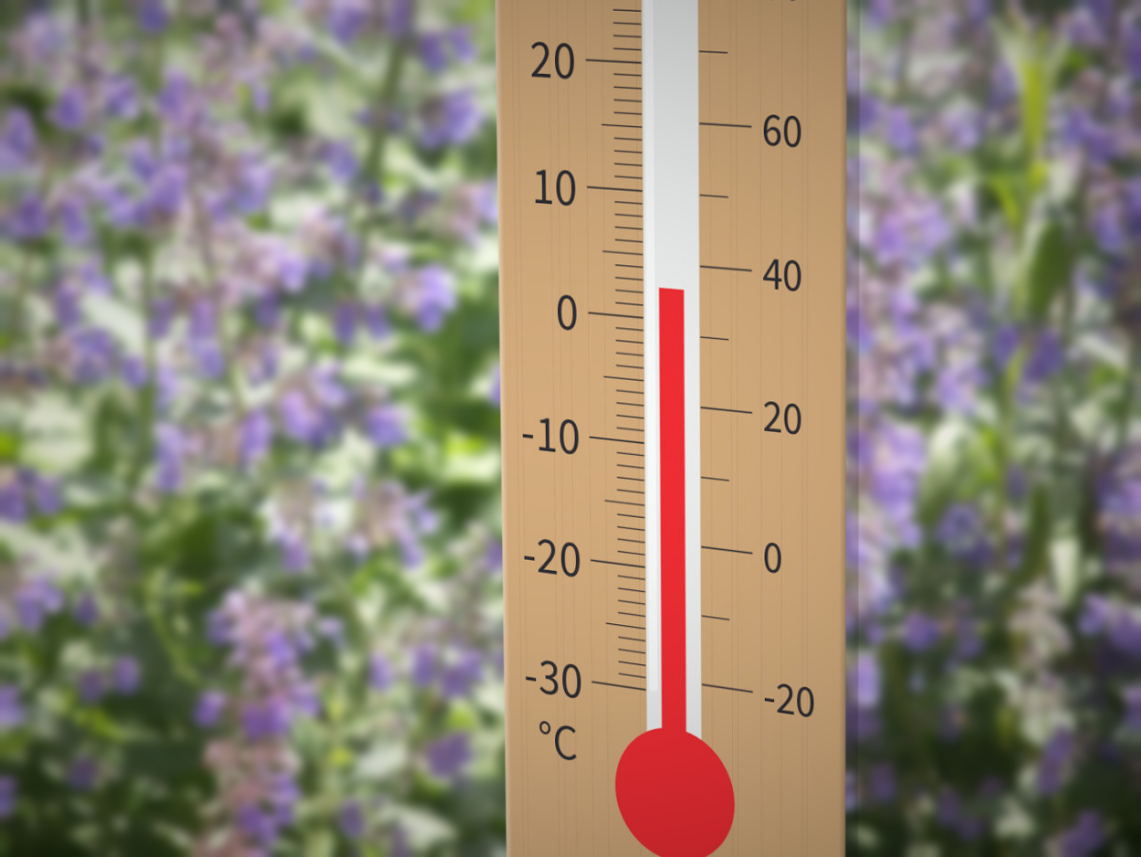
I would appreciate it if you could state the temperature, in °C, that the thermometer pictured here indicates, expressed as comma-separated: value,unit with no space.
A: 2.5,°C
